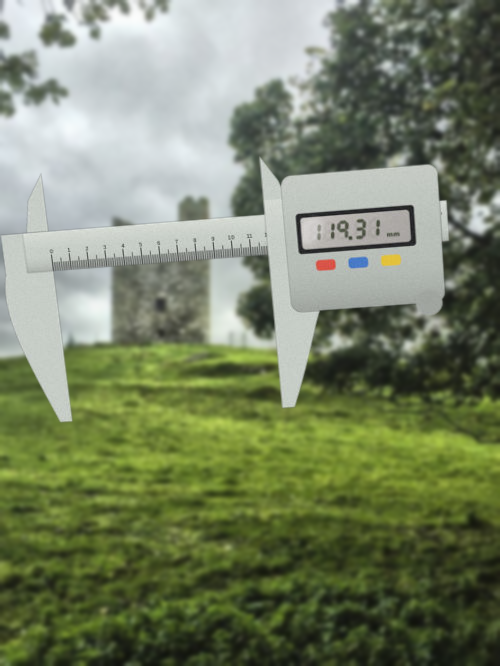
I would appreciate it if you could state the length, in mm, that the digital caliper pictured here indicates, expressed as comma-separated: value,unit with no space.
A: 119.31,mm
